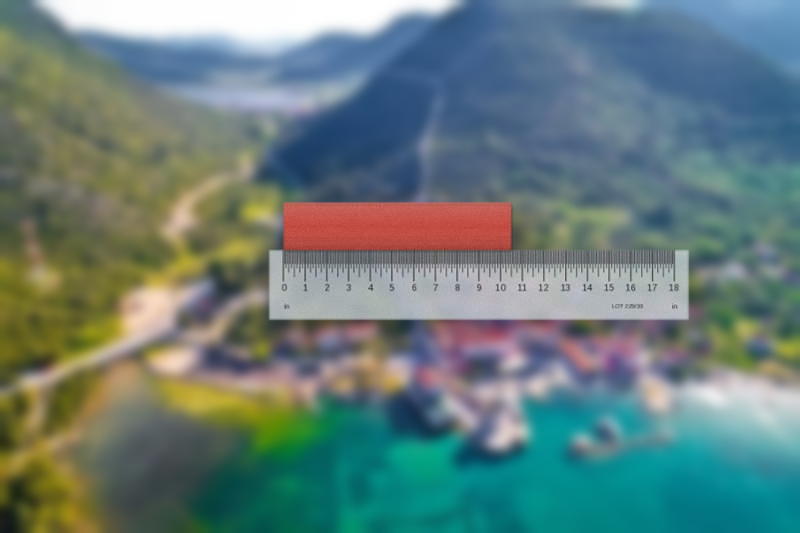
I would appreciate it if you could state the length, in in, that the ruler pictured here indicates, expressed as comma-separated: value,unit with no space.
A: 10.5,in
